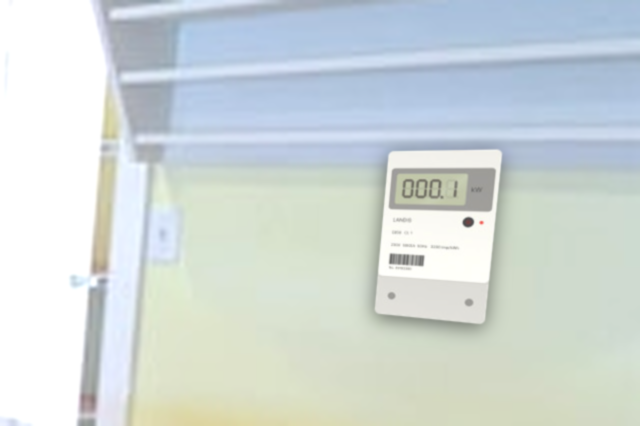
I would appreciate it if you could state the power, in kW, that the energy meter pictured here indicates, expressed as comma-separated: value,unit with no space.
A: 0.1,kW
